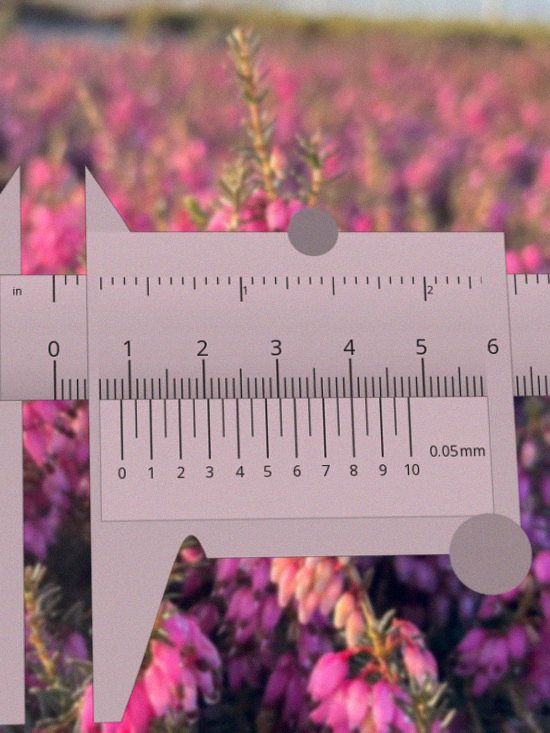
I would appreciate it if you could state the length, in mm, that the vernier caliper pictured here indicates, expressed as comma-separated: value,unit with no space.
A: 8.8,mm
